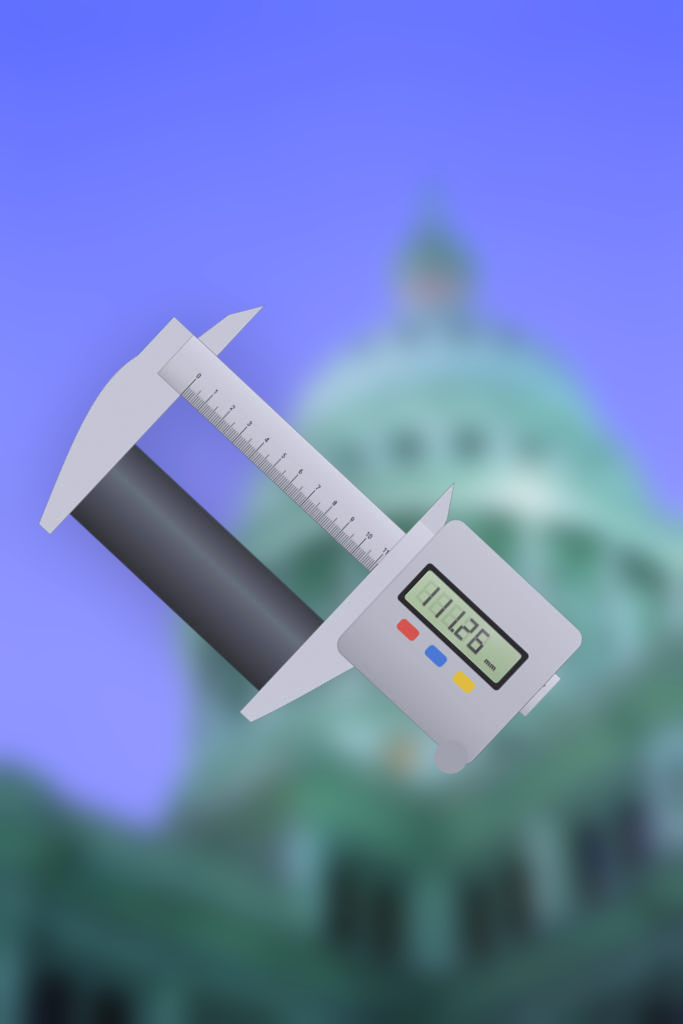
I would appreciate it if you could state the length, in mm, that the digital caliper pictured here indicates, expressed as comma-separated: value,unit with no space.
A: 111.26,mm
